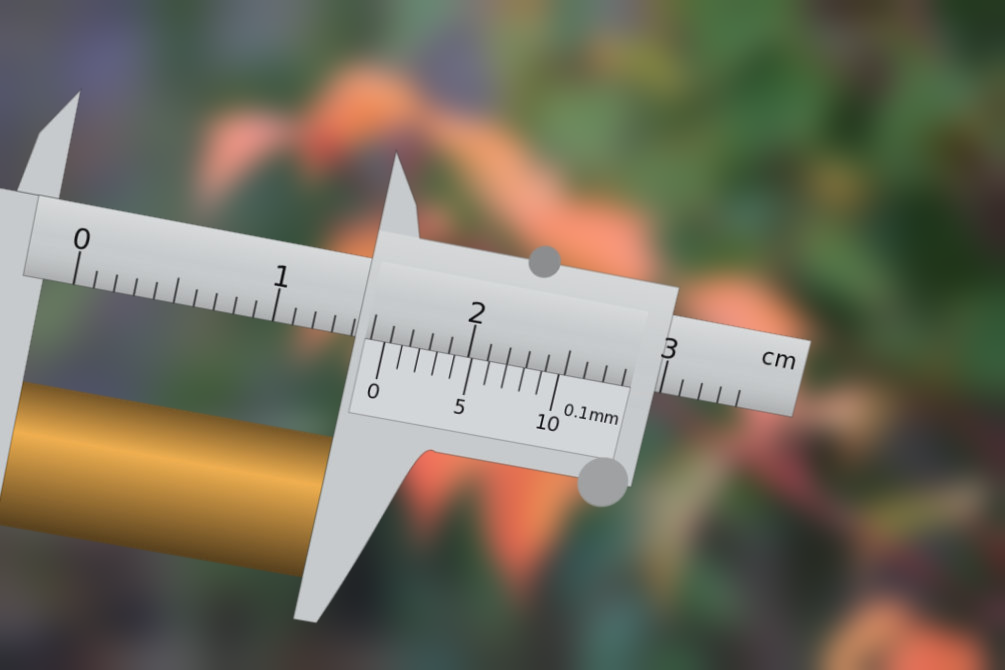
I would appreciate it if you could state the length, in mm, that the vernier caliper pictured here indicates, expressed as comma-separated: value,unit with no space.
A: 15.7,mm
